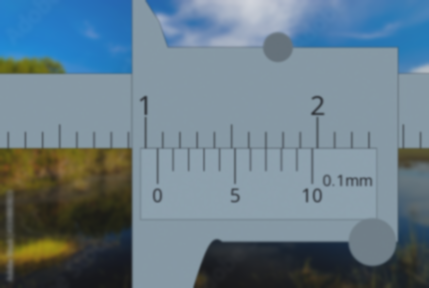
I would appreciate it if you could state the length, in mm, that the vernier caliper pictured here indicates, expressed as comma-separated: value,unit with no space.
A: 10.7,mm
